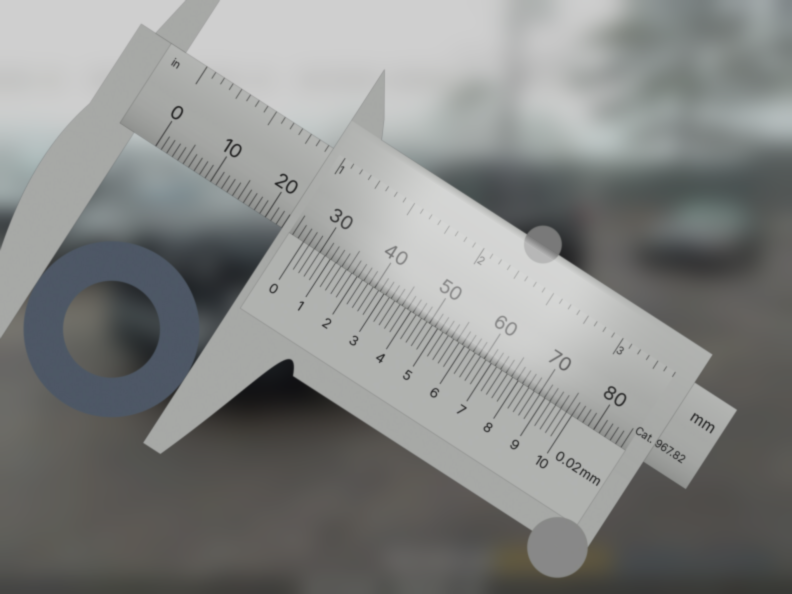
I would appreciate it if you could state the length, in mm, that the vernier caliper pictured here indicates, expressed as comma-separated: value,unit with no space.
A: 27.0,mm
